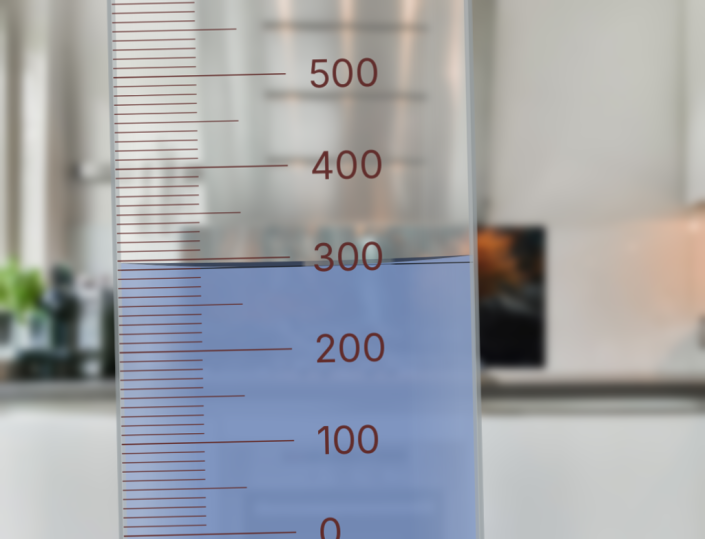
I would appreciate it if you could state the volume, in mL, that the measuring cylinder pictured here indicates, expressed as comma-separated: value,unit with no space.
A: 290,mL
